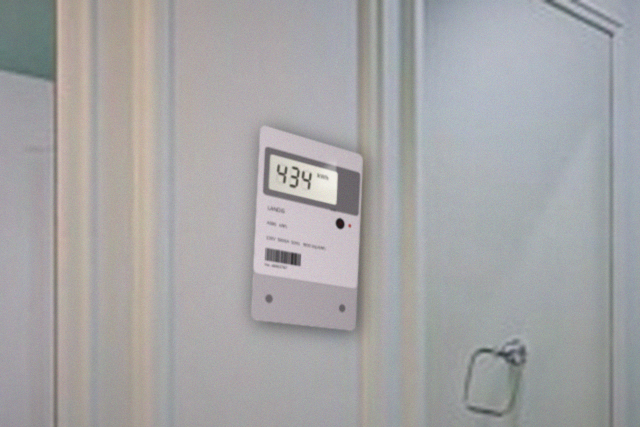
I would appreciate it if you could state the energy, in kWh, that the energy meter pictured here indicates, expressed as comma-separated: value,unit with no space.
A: 434,kWh
